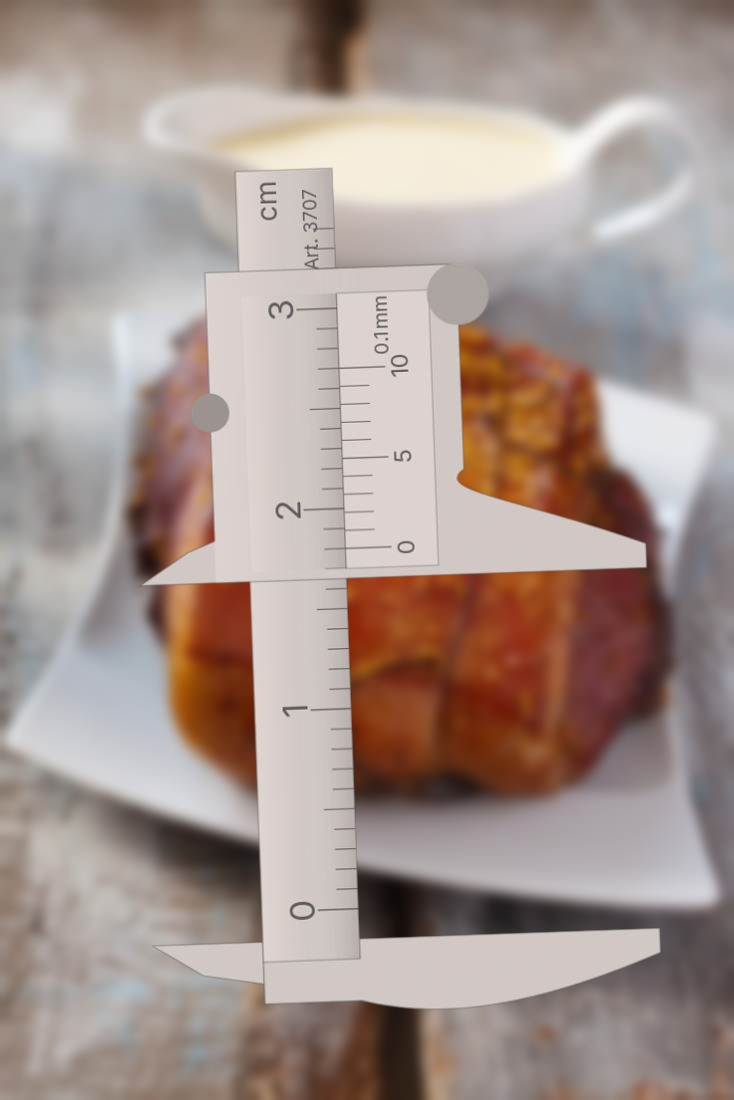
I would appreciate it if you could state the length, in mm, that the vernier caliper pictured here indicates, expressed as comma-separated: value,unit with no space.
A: 18.0,mm
